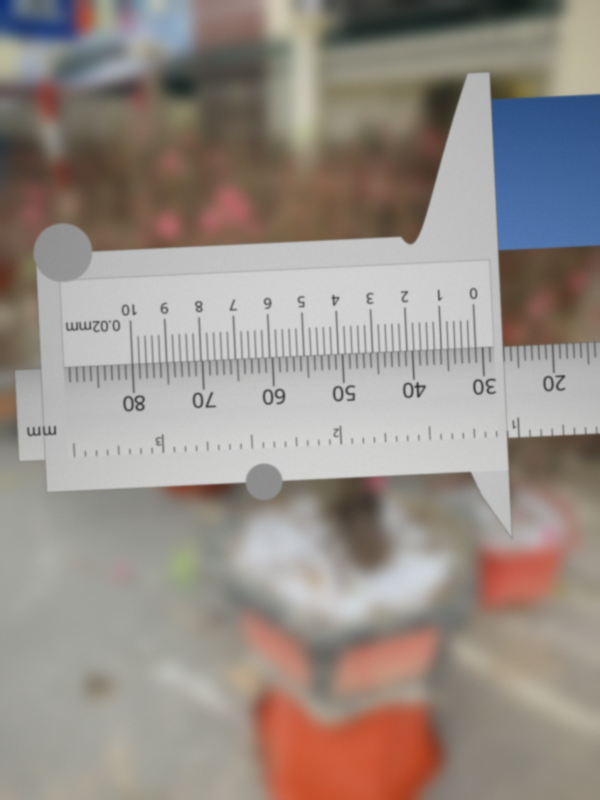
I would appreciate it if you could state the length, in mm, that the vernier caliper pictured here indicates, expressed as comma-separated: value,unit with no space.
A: 31.0,mm
